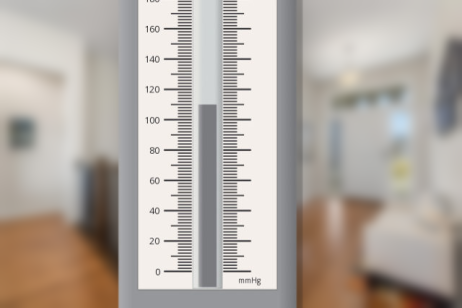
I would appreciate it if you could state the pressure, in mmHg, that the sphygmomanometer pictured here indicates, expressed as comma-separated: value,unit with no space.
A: 110,mmHg
